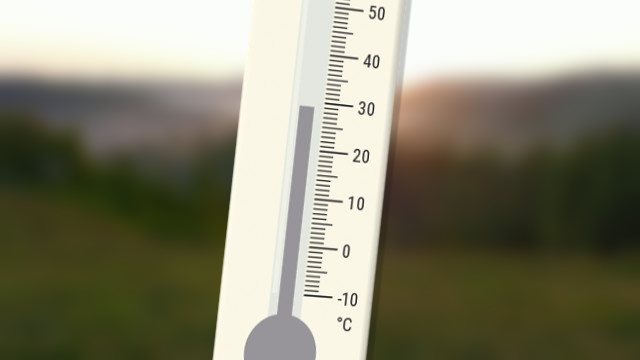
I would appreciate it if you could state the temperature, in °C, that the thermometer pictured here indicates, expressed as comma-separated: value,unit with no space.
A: 29,°C
